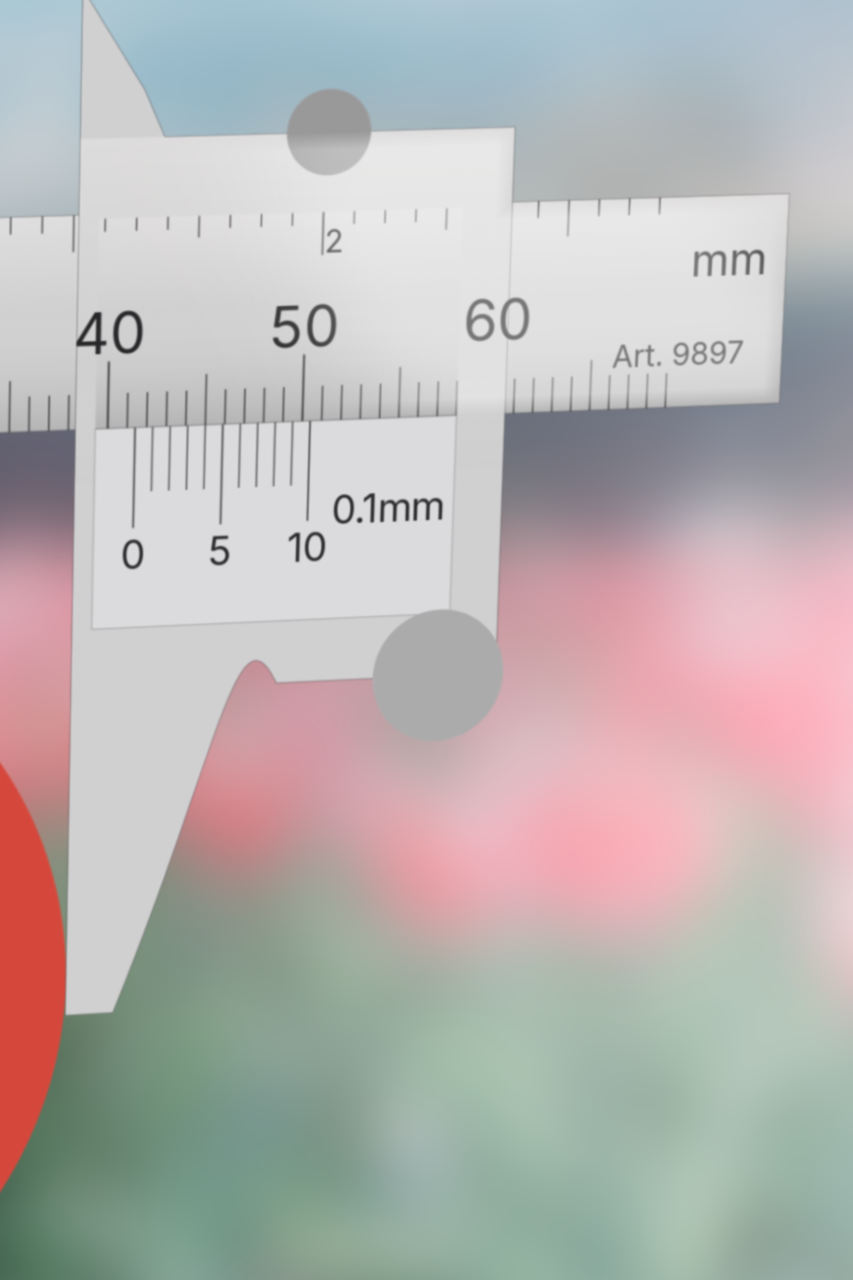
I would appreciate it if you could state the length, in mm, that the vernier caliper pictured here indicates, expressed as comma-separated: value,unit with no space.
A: 41.4,mm
